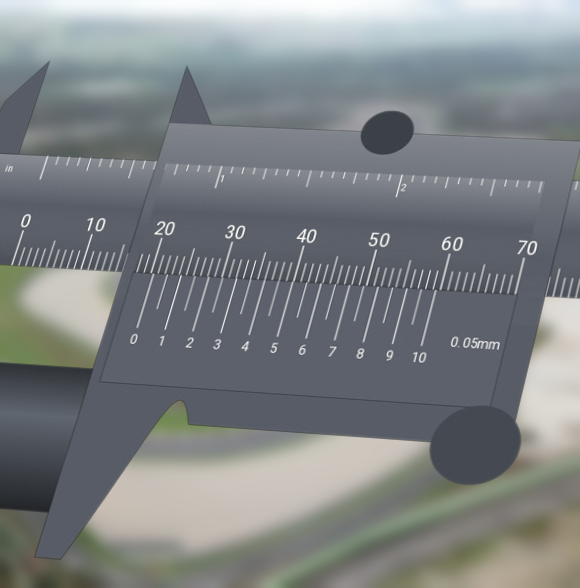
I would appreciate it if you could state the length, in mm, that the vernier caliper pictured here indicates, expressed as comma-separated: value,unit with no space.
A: 20.4,mm
